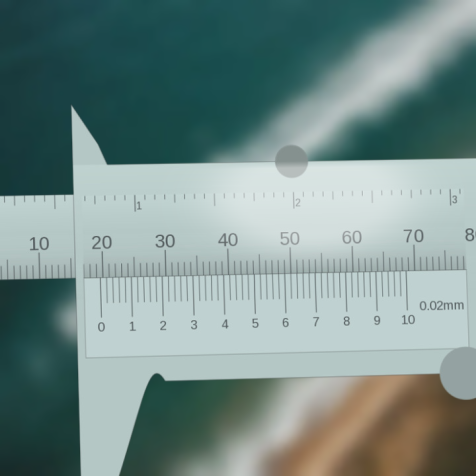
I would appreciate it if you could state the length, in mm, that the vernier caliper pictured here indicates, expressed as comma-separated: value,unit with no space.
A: 19.6,mm
